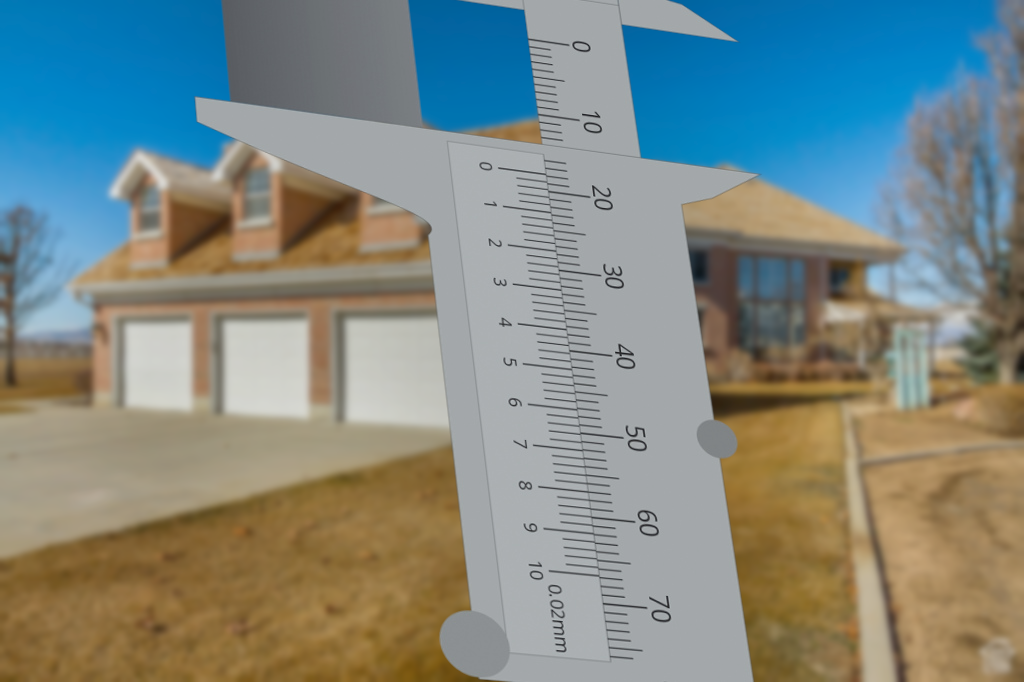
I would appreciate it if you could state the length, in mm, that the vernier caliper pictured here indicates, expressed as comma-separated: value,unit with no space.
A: 17.8,mm
